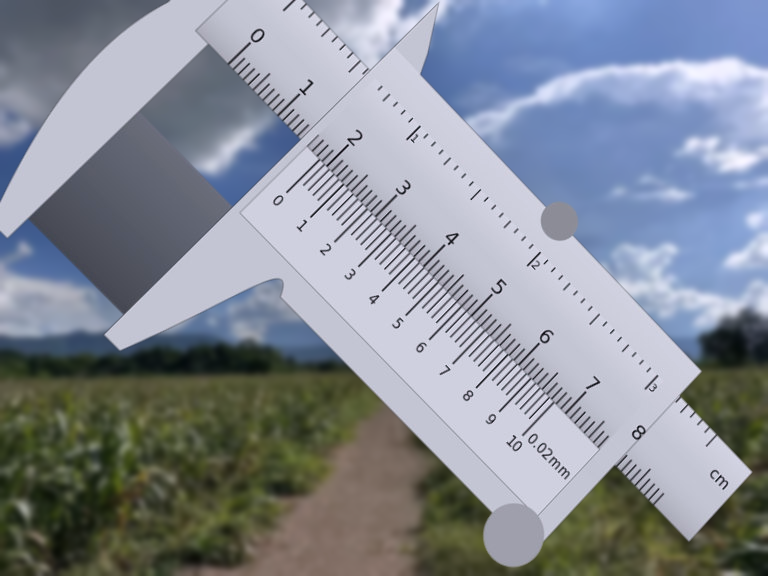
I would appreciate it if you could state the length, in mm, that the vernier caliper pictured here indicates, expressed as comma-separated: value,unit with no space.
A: 18.6,mm
